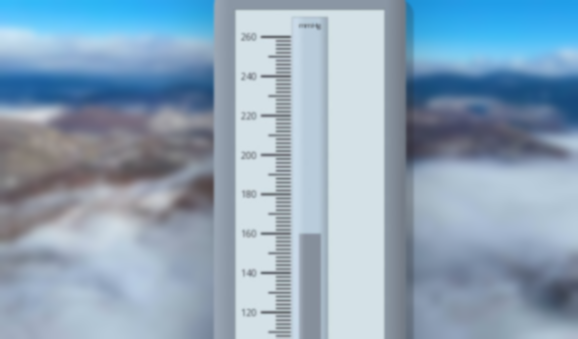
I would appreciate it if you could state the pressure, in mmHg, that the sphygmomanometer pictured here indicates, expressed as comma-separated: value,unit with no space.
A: 160,mmHg
